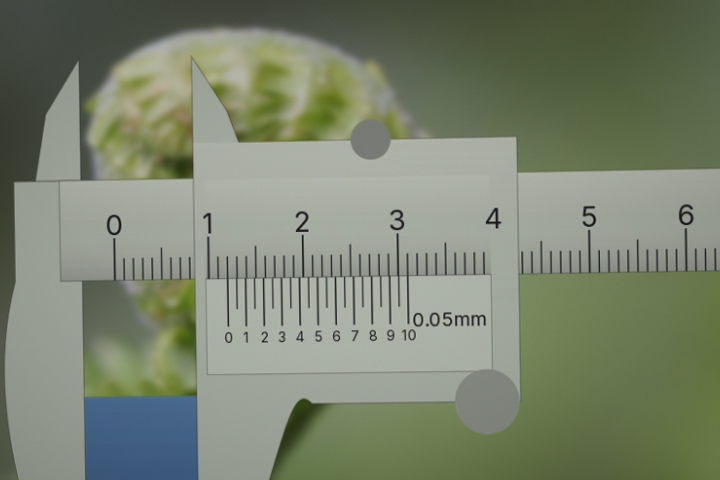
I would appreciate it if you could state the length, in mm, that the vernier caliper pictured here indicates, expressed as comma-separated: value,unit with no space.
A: 12.0,mm
